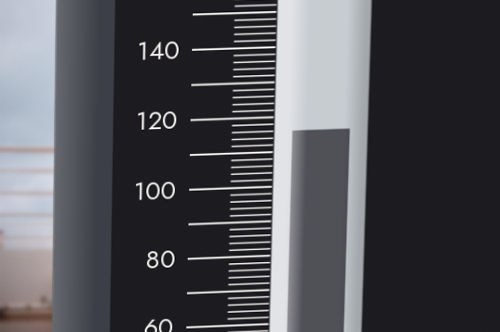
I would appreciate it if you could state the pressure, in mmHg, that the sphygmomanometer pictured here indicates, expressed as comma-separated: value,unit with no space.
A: 116,mmHg
